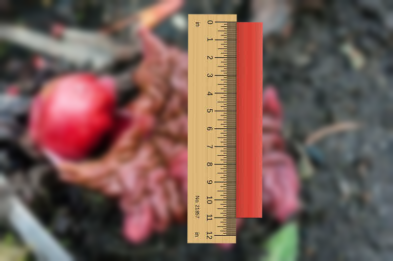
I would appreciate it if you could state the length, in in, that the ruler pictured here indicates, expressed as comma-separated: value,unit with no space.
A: 11,in
